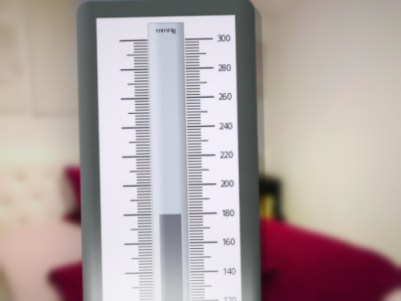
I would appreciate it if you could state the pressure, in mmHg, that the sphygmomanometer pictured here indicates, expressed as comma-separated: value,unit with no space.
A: 180,mmHg
